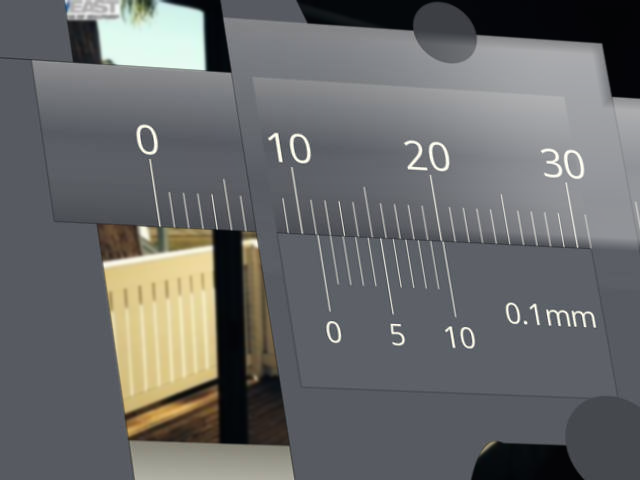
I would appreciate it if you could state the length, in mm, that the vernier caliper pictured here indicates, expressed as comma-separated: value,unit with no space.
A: 11.1,mm
